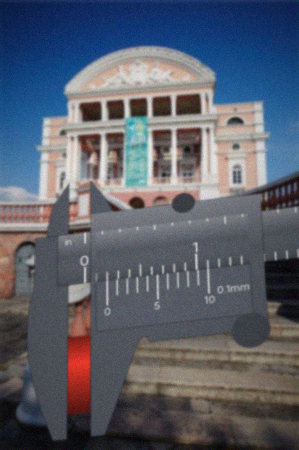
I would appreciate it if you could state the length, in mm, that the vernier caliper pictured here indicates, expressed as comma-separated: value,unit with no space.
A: 2.0,mm
